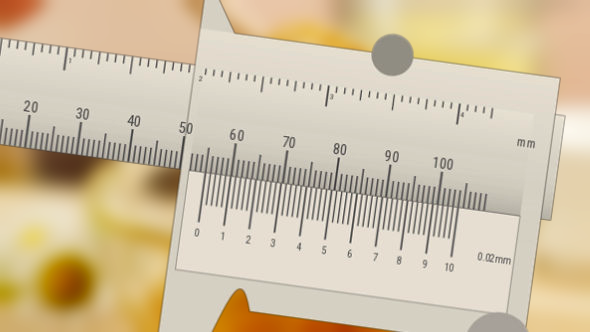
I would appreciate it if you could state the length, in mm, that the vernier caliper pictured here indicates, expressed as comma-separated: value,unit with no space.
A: 55.0,mm
